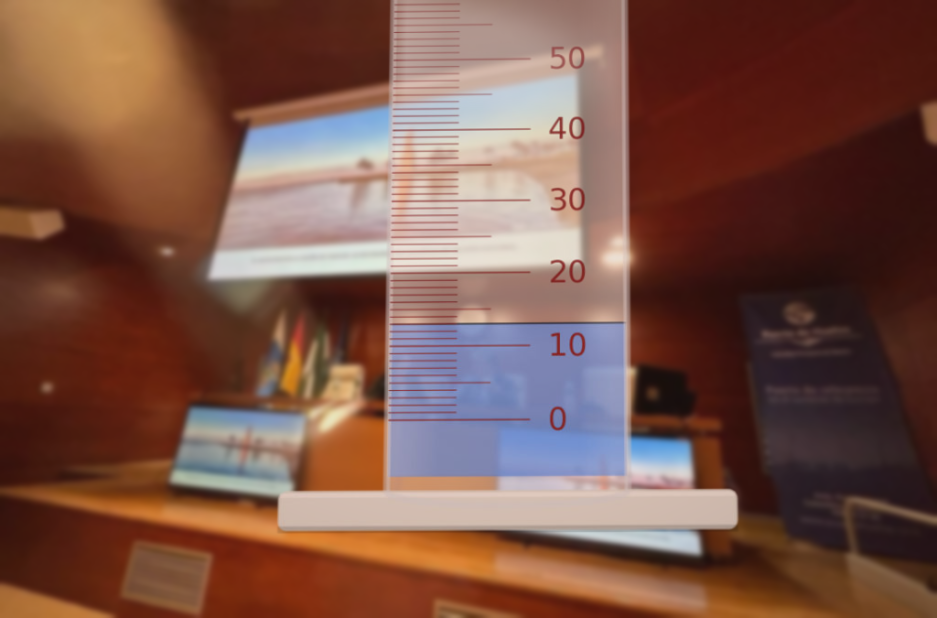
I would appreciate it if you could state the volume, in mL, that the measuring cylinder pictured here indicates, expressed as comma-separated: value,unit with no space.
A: 13,mL
